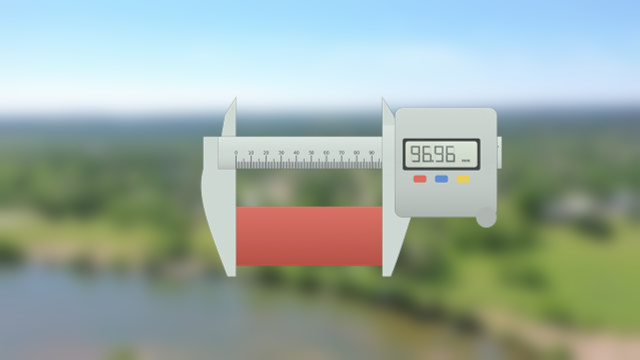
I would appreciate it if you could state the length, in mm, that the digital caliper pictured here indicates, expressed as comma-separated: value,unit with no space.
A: 96.96,mm
